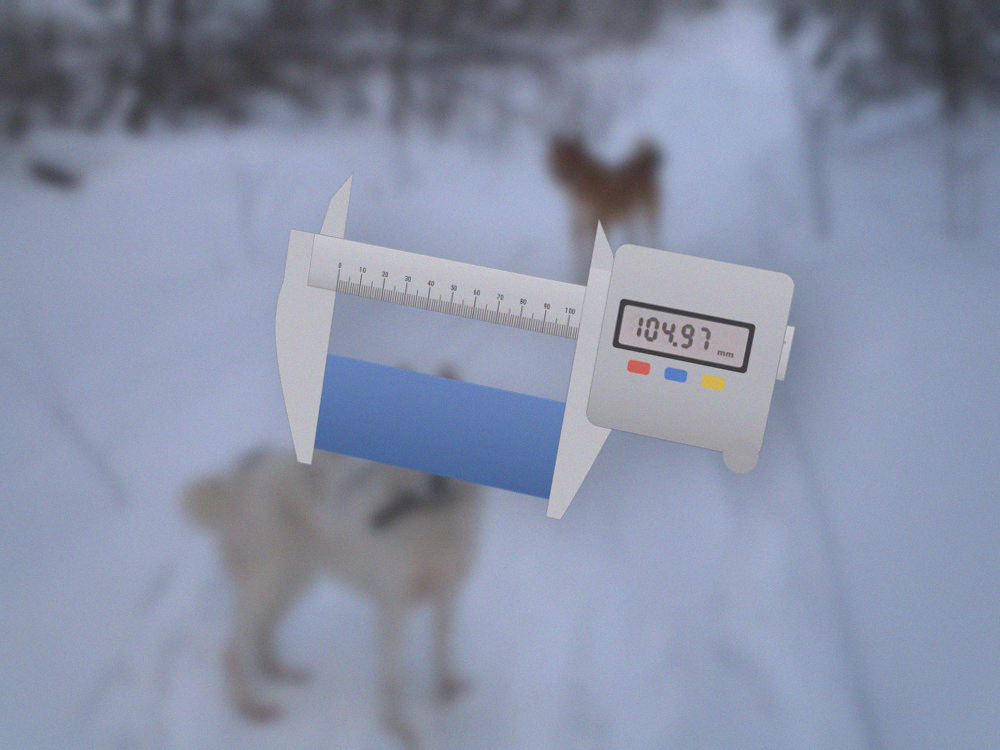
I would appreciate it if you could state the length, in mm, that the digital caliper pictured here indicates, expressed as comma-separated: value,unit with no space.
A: 104.97,mm
